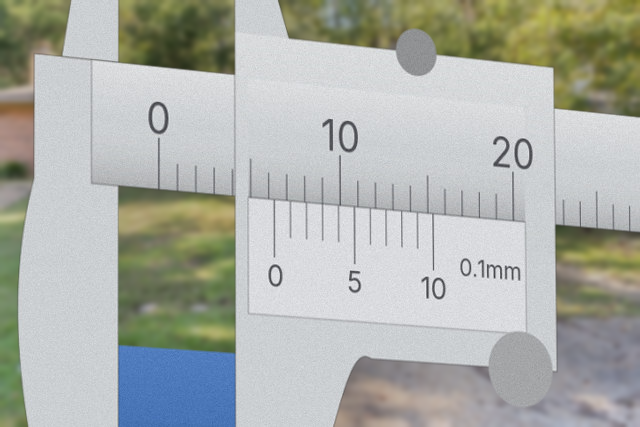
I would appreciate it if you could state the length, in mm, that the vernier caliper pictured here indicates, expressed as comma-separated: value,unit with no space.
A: 6.3,mm
